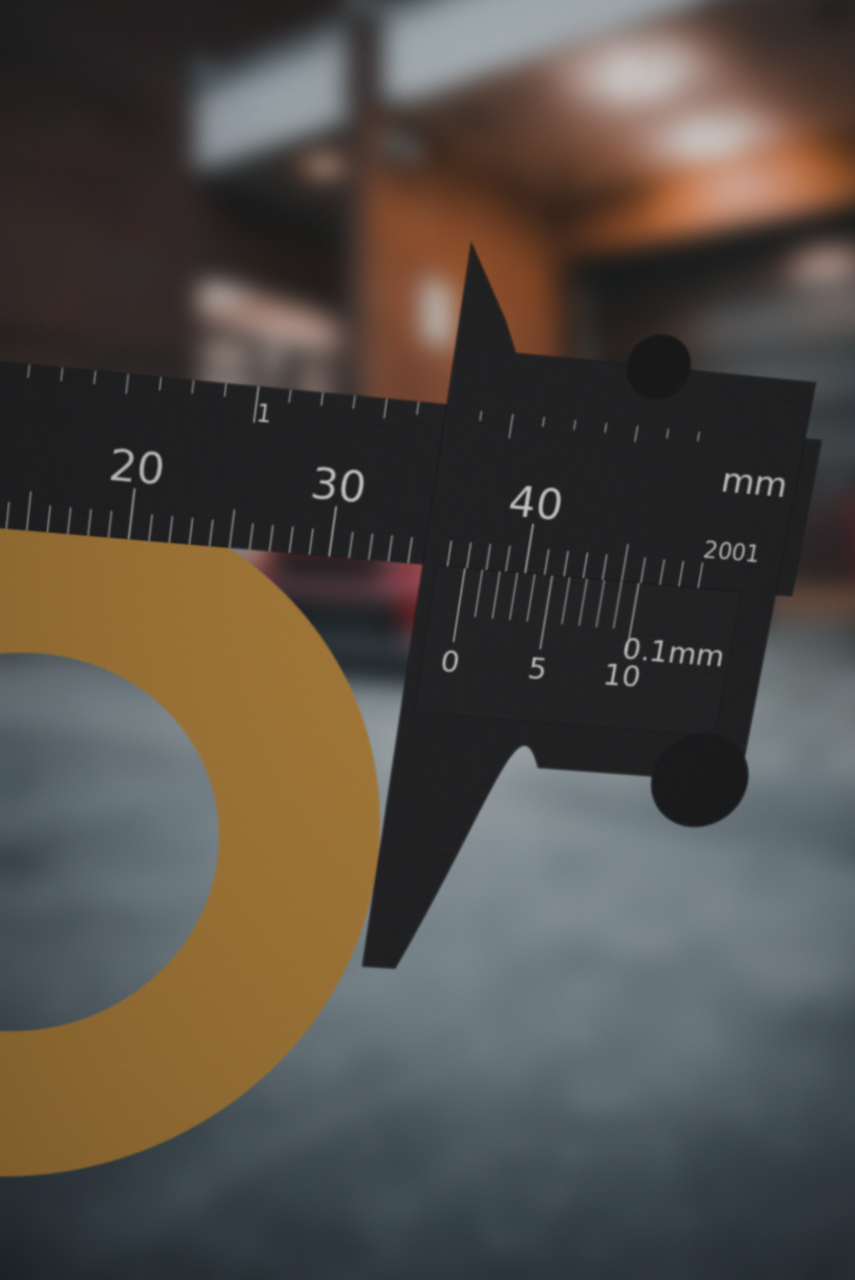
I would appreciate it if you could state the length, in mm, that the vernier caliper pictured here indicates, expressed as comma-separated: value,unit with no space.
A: 36.9,mm
